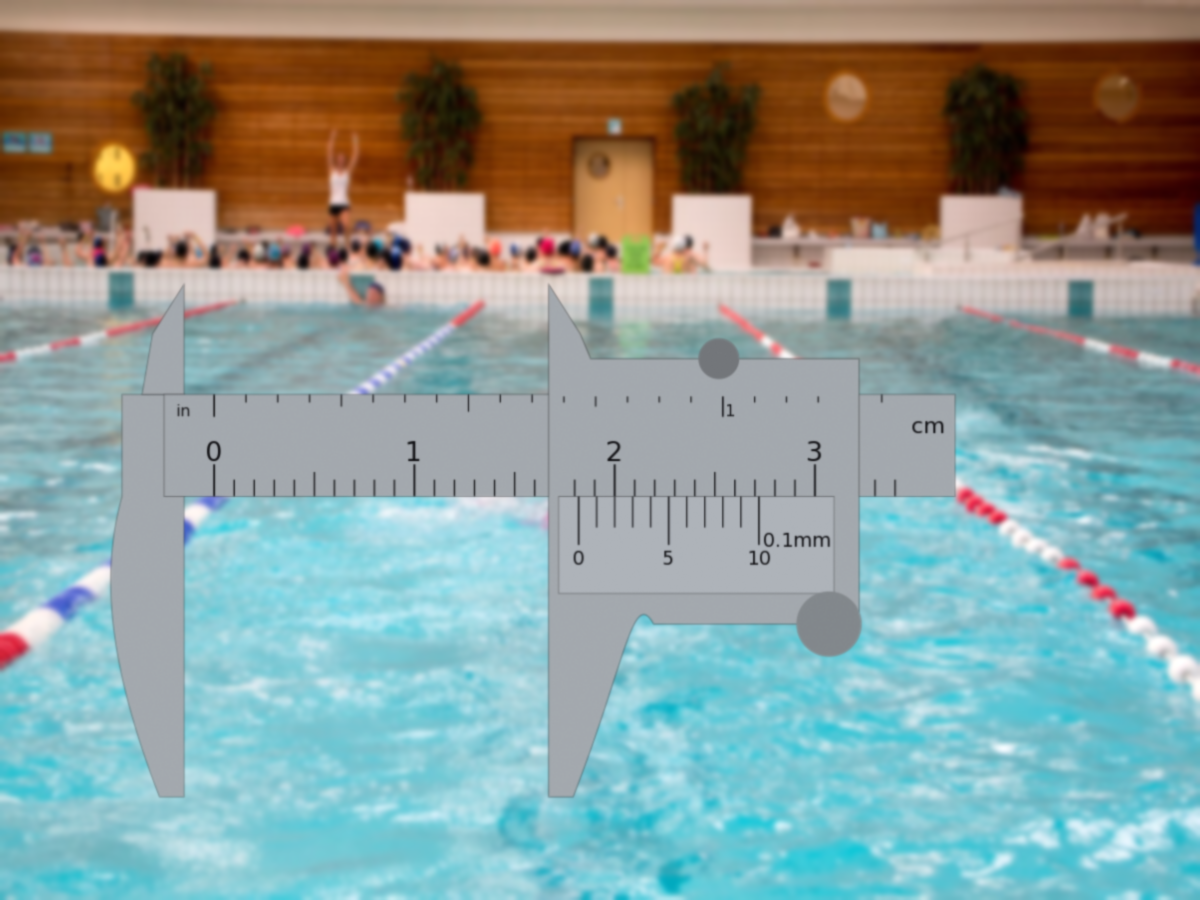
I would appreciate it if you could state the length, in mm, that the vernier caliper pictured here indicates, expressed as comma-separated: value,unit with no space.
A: 18.2,mm
